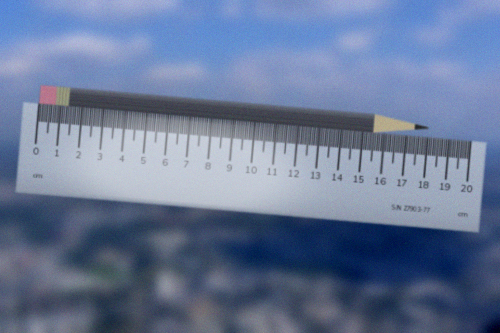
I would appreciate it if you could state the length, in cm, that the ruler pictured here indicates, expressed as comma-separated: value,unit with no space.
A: 18,cm
